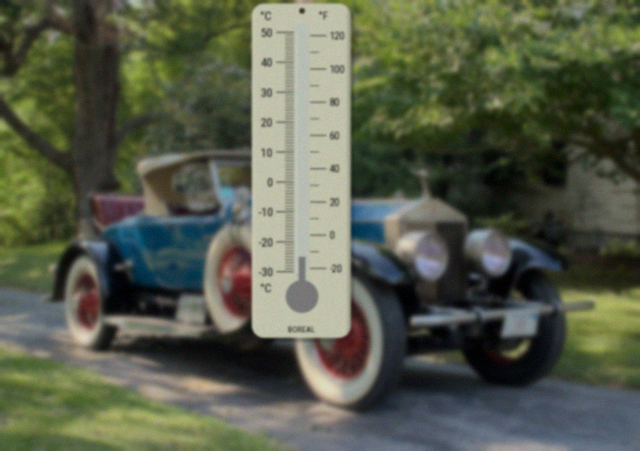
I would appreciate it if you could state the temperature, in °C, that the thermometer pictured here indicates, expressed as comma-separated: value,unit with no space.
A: -25,°C
